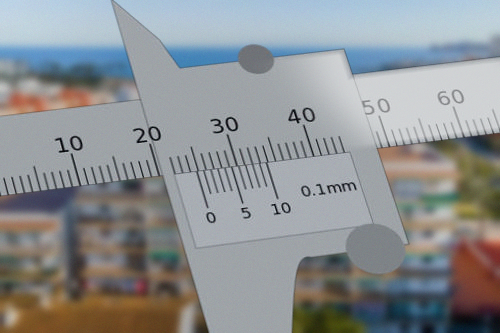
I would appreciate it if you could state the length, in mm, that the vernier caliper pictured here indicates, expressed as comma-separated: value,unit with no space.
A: 24.8,mm
